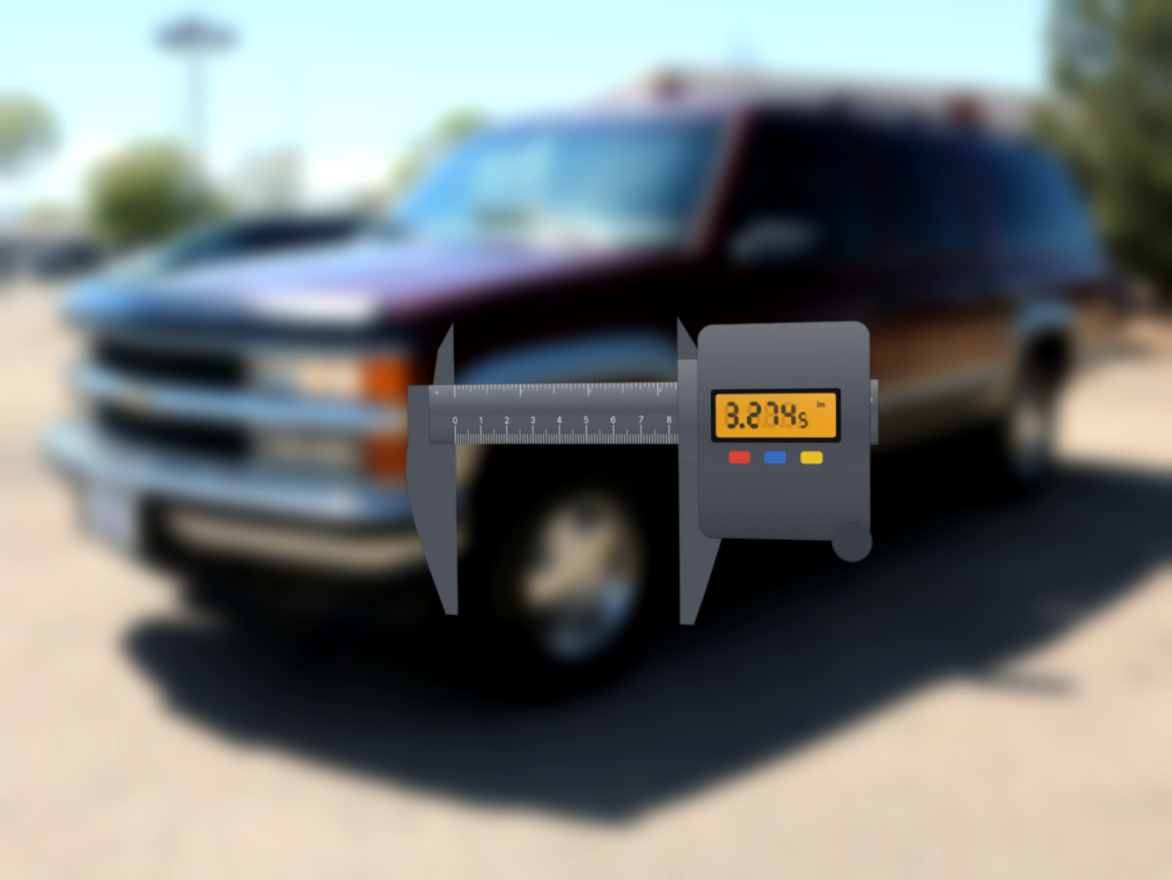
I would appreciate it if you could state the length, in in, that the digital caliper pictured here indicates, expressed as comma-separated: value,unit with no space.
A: 3.2745,in
